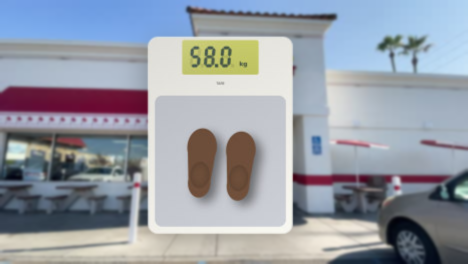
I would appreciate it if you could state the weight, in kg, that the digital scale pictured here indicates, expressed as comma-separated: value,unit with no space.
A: 58.0,kg
